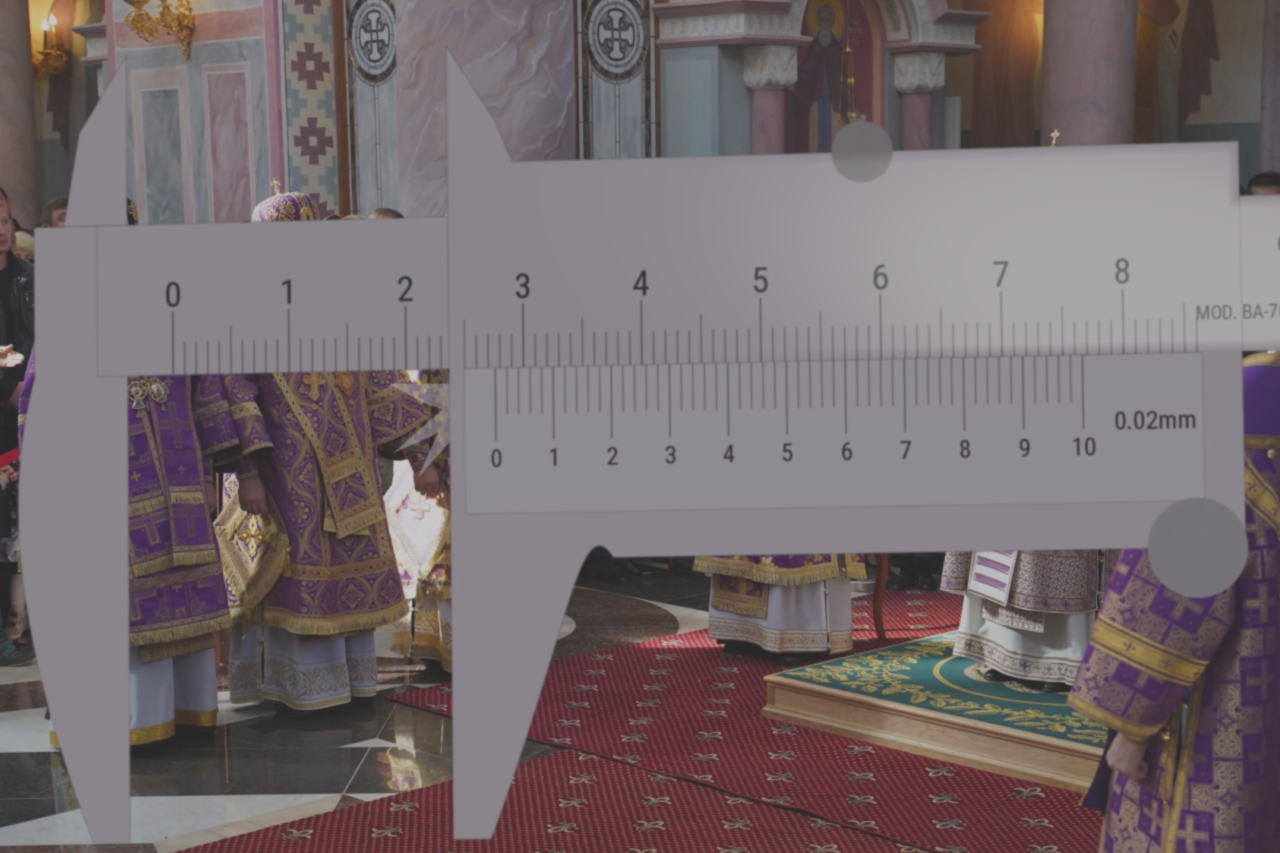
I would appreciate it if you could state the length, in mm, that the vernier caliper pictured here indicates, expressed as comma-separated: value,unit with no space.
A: 27.6,mm
